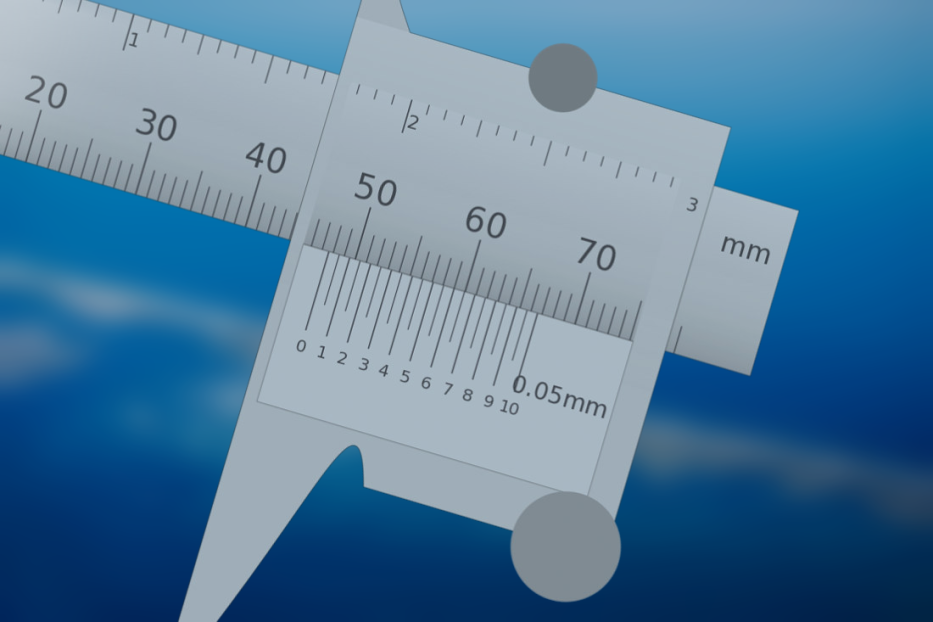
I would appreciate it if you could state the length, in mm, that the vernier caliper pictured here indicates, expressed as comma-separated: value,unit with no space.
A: 47.6,mm
